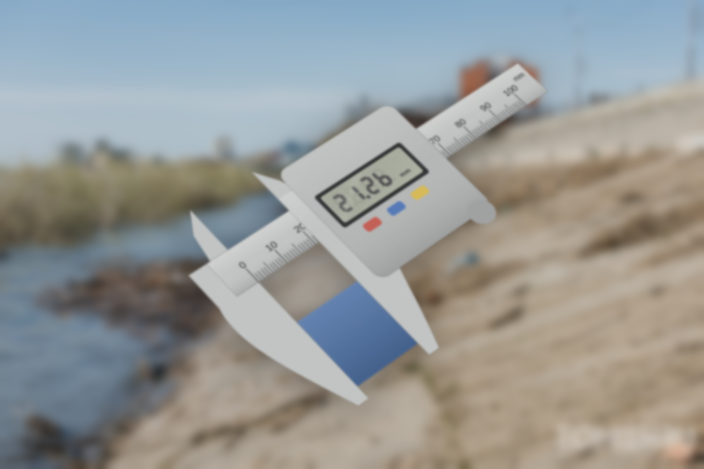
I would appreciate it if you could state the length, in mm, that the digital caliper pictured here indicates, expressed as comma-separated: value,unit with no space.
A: 21.26,mm
